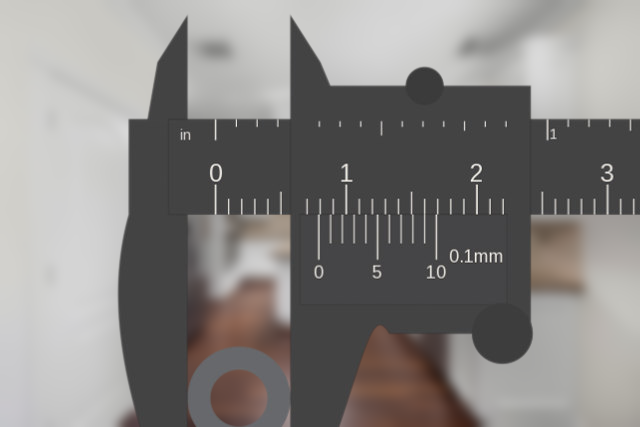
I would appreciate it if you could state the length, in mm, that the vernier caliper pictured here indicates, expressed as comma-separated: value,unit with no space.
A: 7.9,mm
